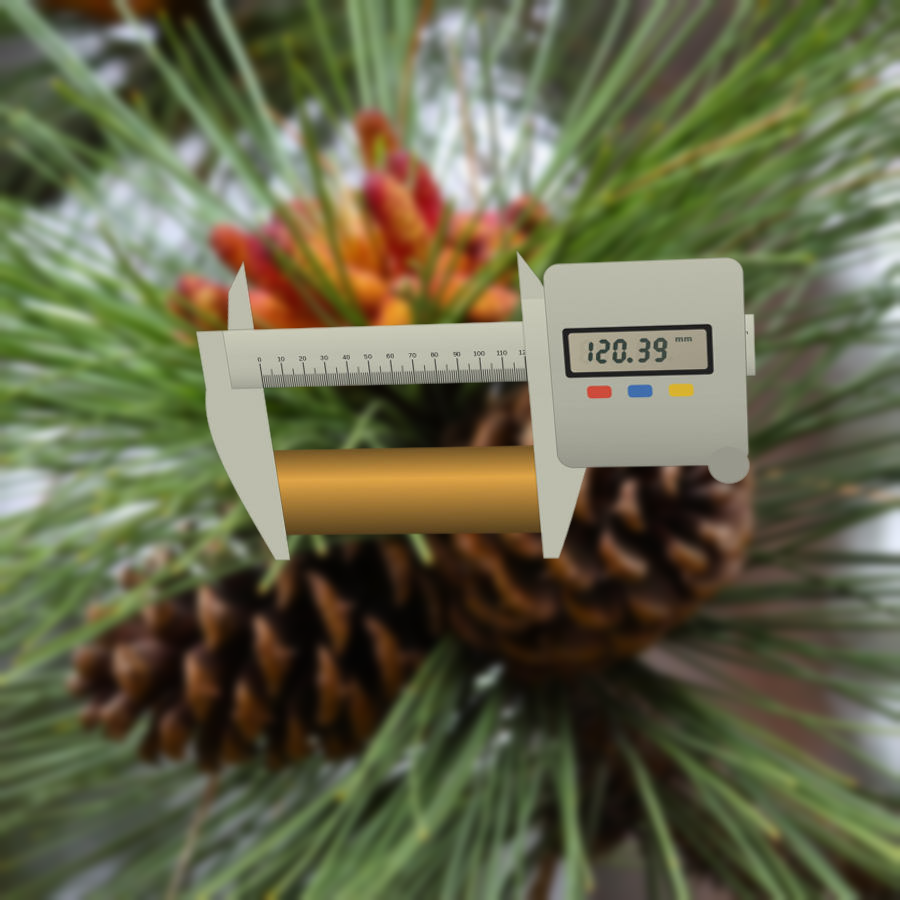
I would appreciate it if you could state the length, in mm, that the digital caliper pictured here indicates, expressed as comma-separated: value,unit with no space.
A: 120.39,mm
